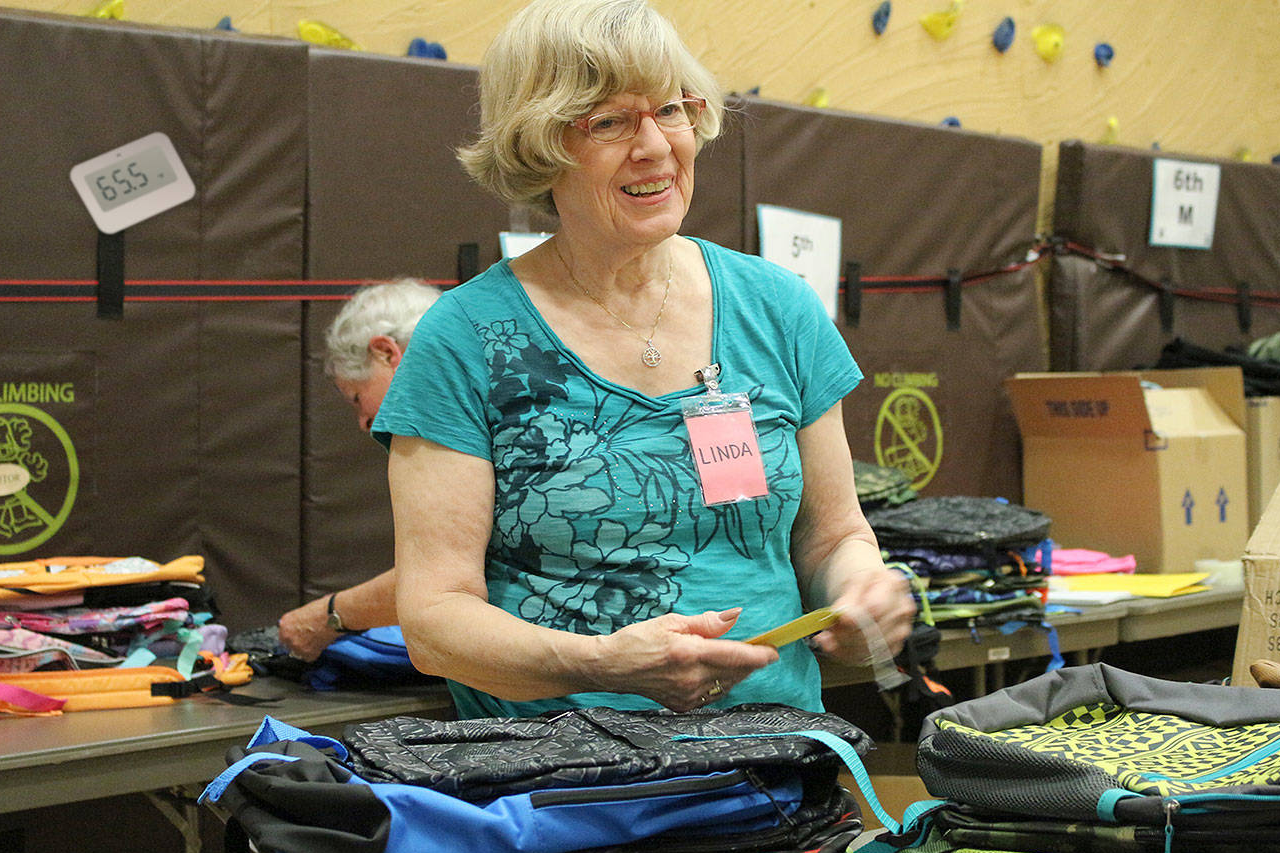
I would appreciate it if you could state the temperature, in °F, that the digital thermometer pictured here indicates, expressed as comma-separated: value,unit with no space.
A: 65.5,°F
